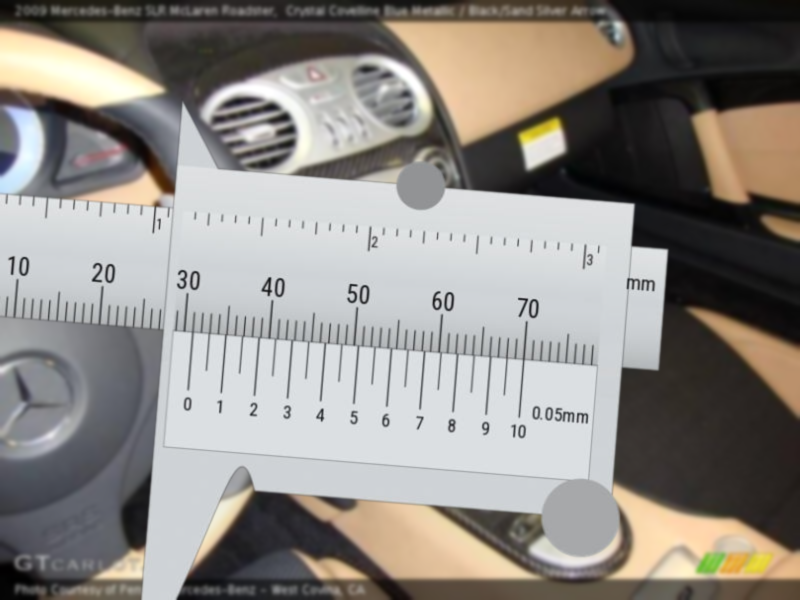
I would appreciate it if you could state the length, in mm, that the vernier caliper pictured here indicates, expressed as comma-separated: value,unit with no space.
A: 31.0,mm
